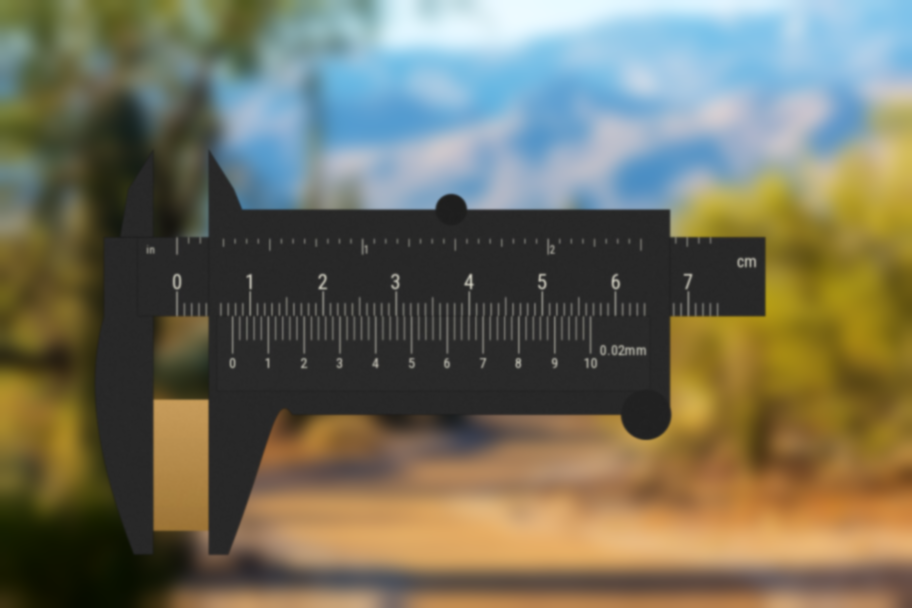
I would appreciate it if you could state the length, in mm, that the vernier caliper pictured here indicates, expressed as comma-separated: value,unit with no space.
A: 7.6,mm
